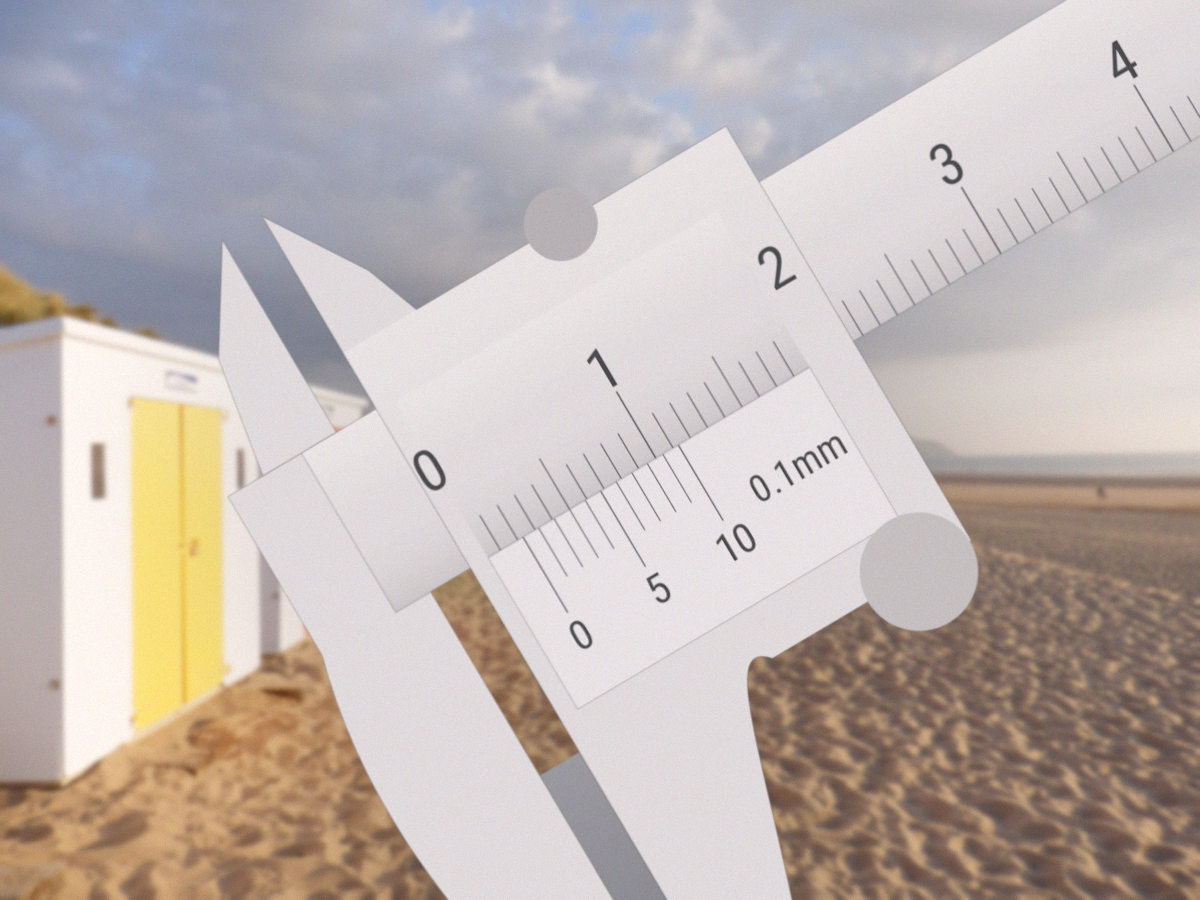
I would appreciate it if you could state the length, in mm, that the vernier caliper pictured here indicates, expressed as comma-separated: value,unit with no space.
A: 2.3,mm
